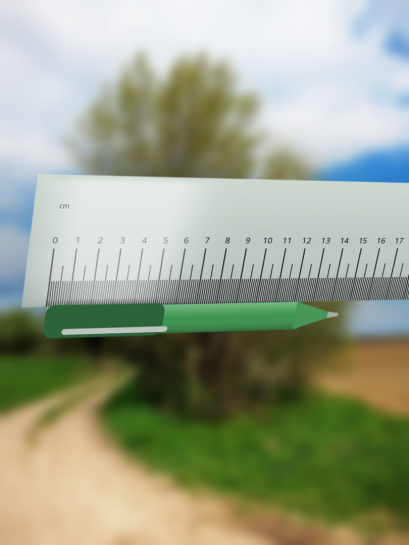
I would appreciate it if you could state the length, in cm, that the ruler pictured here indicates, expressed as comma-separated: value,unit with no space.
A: 14.5,cm
